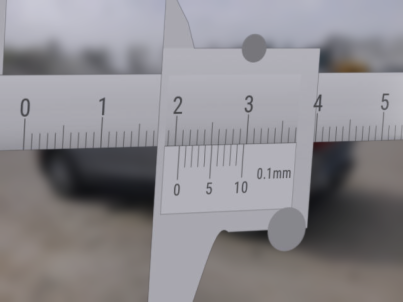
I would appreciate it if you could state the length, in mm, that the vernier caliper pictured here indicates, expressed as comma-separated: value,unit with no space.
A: 20.6,mm
